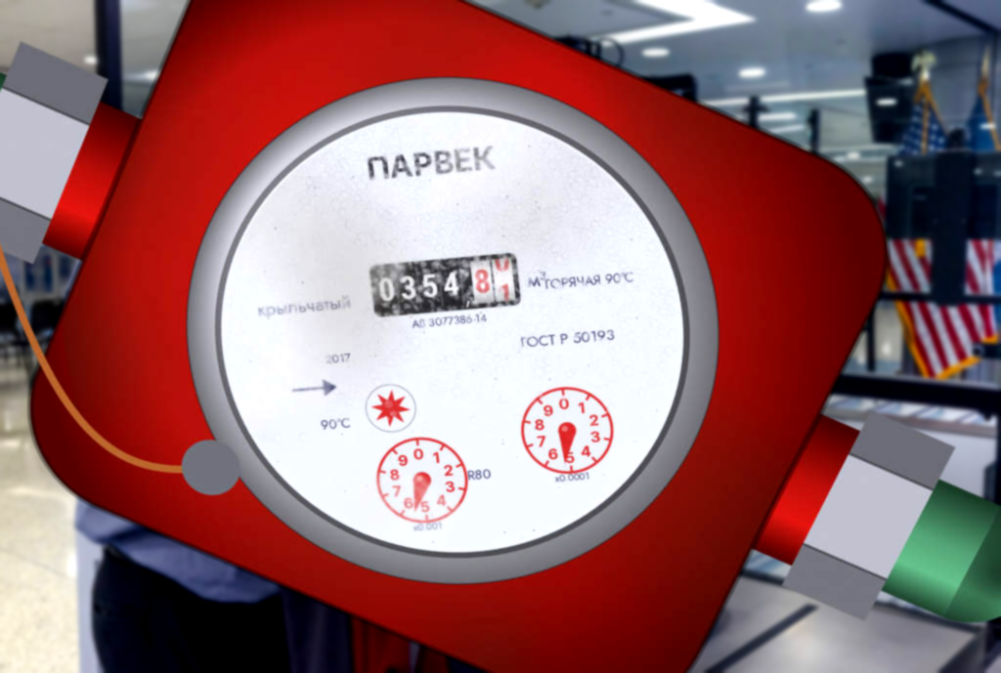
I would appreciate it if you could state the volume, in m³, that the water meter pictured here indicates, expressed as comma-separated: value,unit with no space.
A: 354.8055,m³
